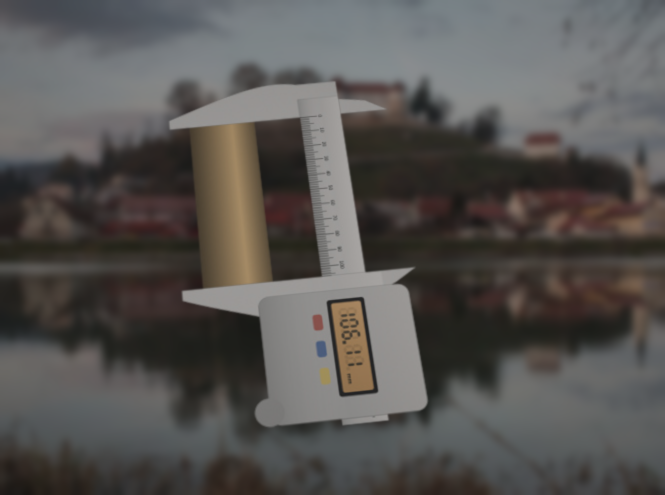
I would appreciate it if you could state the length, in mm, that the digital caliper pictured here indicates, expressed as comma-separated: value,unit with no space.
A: 106.11,mm
